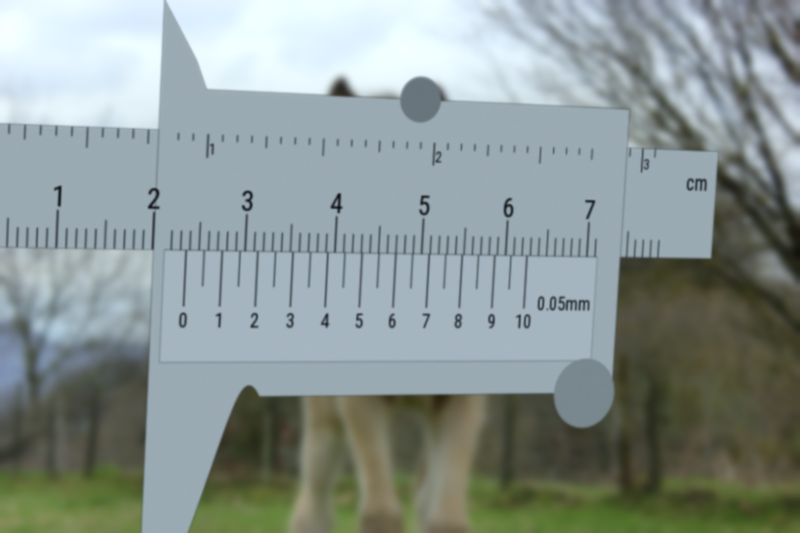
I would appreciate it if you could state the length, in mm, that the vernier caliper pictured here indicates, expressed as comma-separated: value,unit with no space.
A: 23.6,mm
